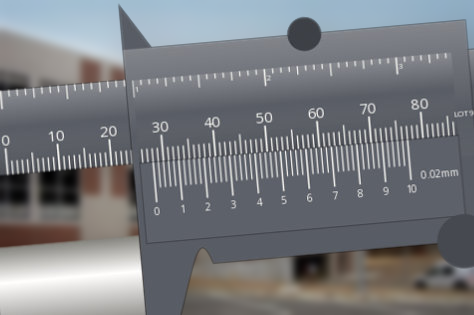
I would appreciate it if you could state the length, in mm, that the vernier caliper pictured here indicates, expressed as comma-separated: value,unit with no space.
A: 28.0,mm
